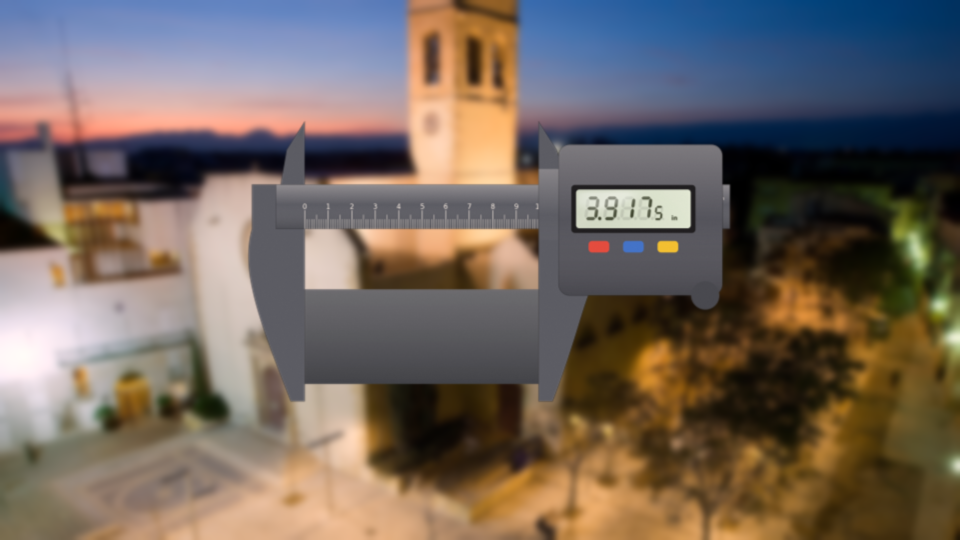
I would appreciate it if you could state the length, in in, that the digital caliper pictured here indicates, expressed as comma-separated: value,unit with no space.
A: 3.9175,in
